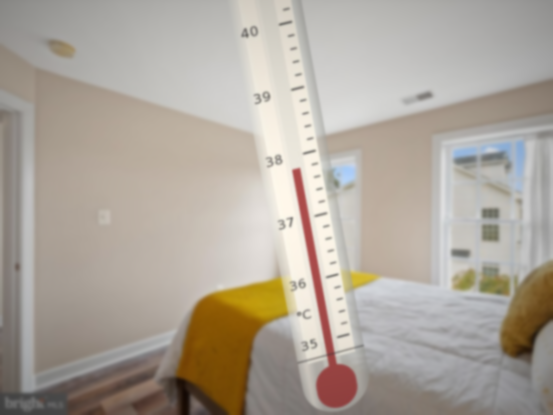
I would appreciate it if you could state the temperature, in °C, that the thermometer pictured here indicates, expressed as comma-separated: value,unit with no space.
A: 37.8,°C
